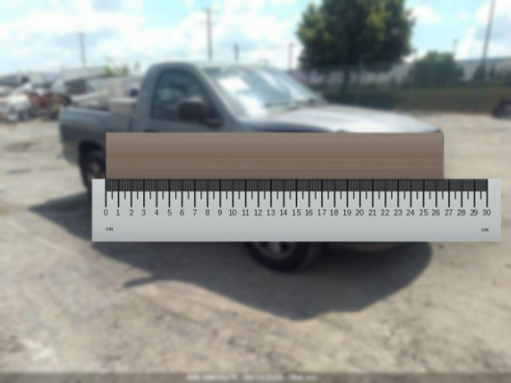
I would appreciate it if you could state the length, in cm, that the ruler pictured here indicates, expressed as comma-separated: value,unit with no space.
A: 26.5,cm
